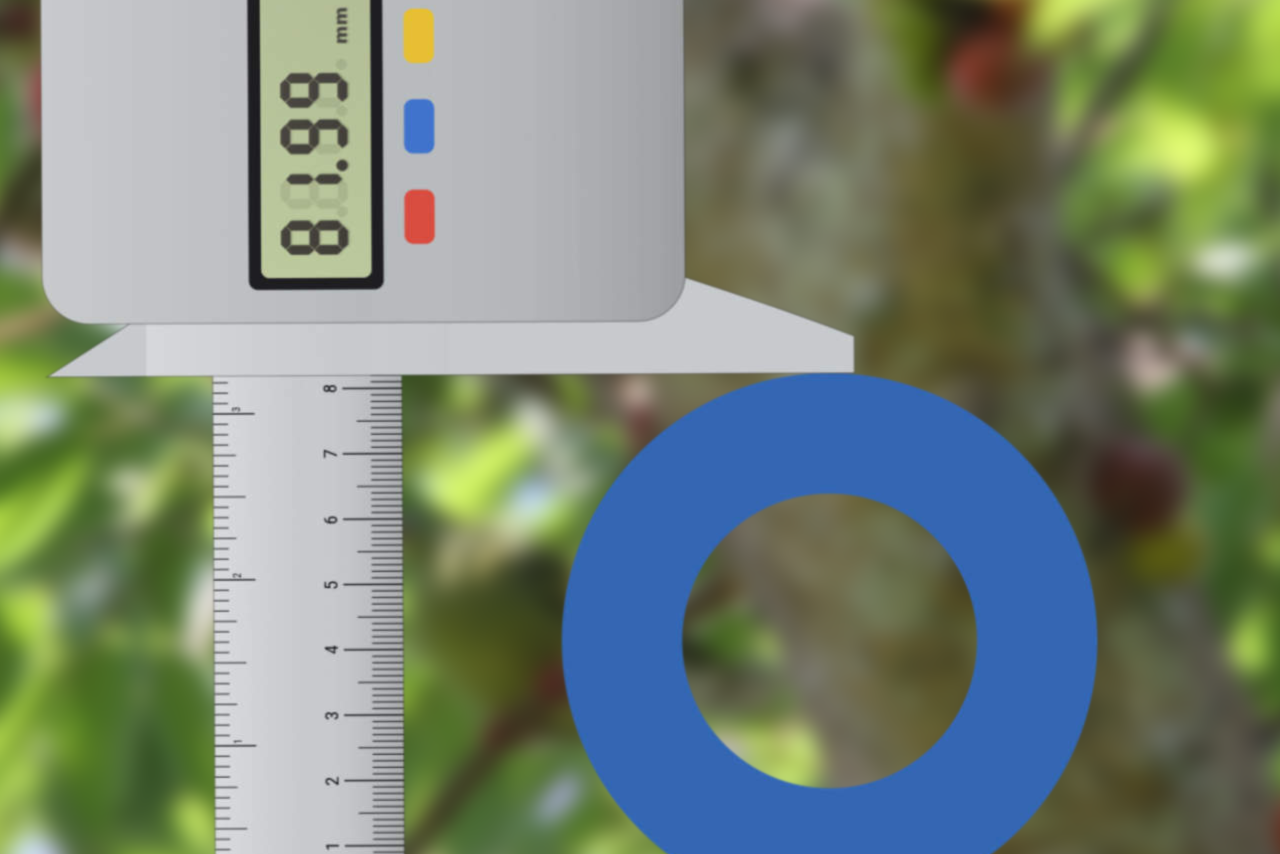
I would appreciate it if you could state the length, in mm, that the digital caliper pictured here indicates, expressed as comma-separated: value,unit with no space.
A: 81.99,mm
